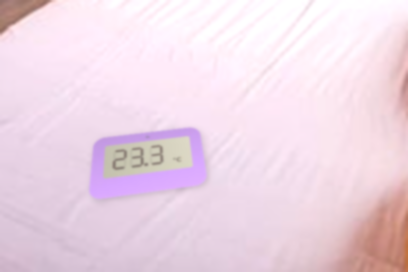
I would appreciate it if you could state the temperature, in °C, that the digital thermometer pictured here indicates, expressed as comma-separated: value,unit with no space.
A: 23.3,°C
